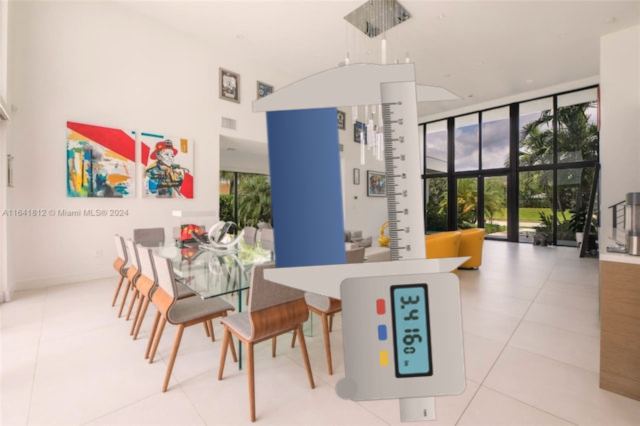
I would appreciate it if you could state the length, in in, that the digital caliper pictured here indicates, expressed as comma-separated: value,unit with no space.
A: 3.4160,in
